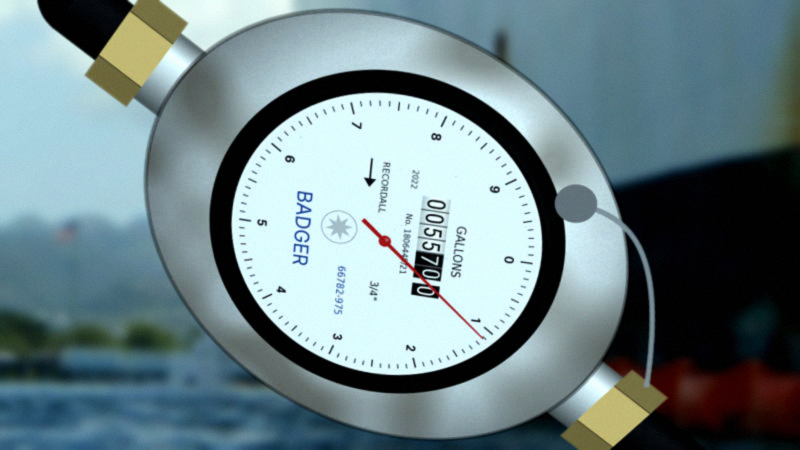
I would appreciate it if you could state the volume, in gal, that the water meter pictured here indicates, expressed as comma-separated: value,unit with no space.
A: 55701.1,gal
